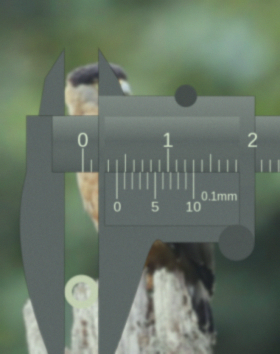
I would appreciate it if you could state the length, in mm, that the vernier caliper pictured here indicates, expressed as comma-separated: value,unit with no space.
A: 4.0,mm
